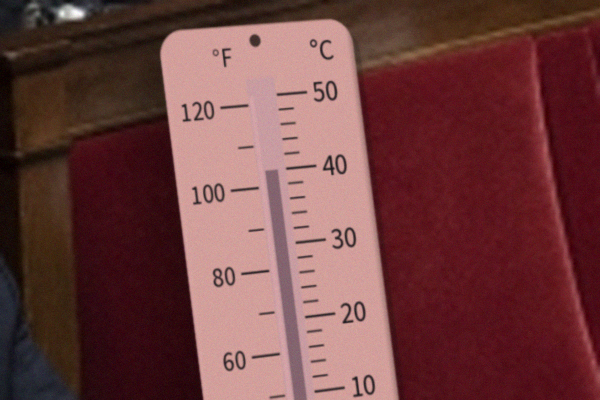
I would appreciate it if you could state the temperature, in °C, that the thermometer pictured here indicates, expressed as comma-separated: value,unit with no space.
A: 40,°C
